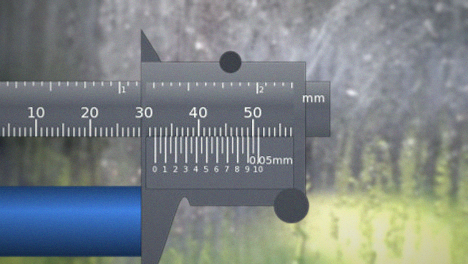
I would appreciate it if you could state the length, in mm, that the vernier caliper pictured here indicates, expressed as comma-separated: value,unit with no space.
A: 32.0,mm
